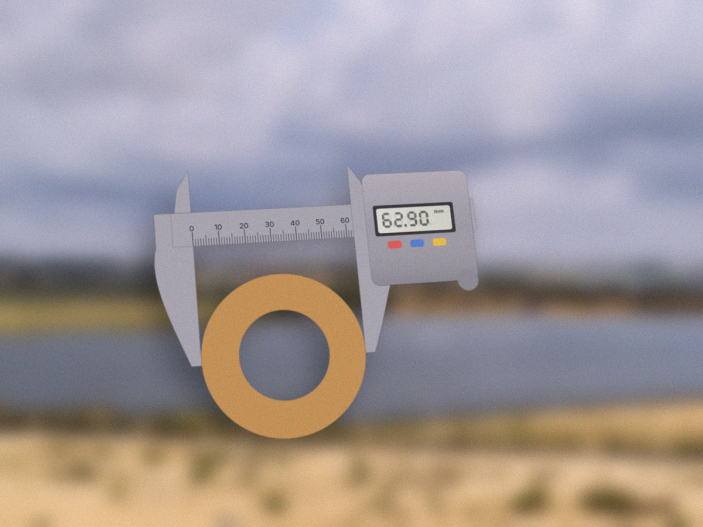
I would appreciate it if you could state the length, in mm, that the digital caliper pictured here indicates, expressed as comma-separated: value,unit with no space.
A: 62.90,mm
